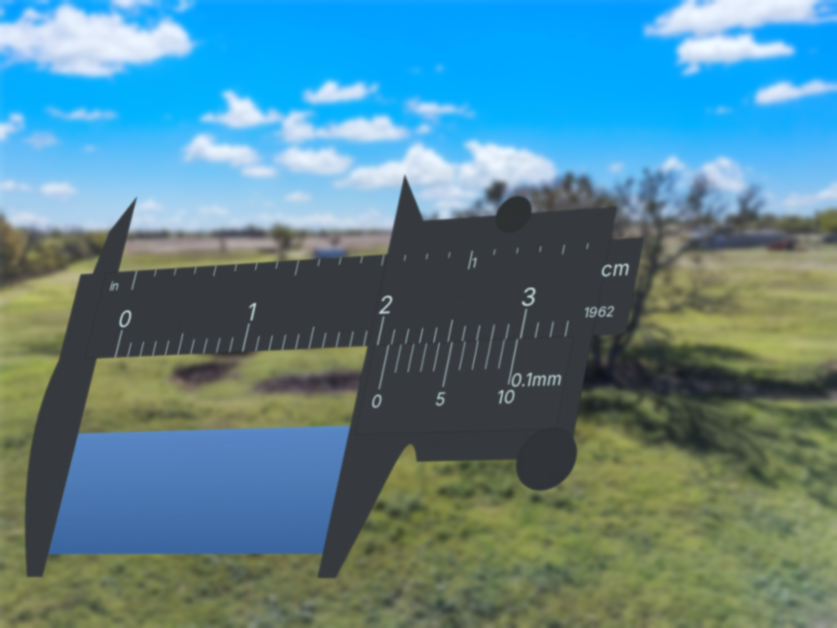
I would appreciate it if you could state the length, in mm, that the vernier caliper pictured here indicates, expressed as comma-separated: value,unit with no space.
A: 20.8,mm
